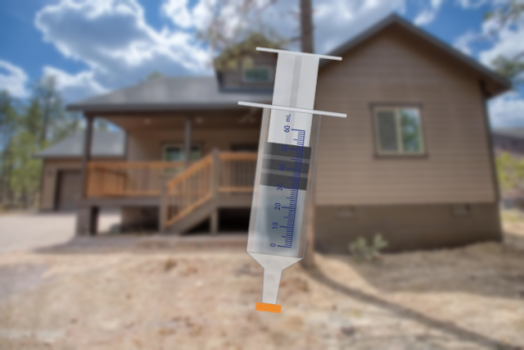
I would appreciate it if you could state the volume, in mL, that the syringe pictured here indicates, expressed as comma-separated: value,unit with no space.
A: 30,mL
